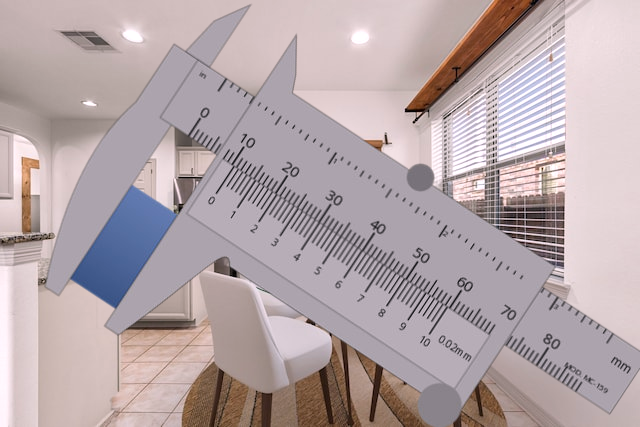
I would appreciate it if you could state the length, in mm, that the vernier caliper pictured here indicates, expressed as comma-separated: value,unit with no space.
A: 10.5,mm
